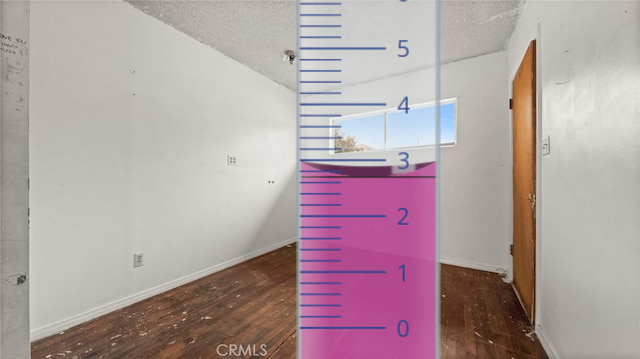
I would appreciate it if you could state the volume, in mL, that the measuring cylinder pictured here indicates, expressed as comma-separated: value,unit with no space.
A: 2.7,mL
